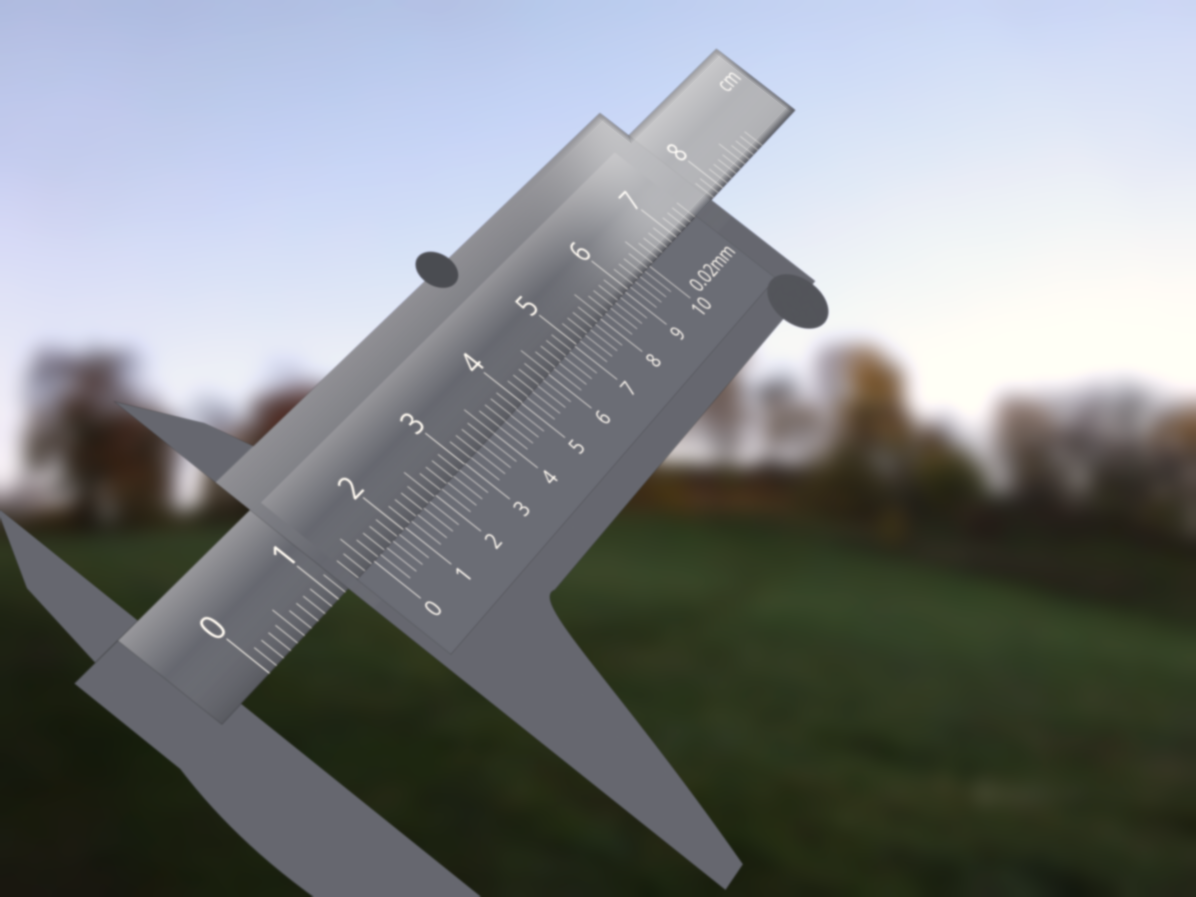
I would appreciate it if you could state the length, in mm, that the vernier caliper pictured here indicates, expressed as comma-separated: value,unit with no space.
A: 15.4,mm
